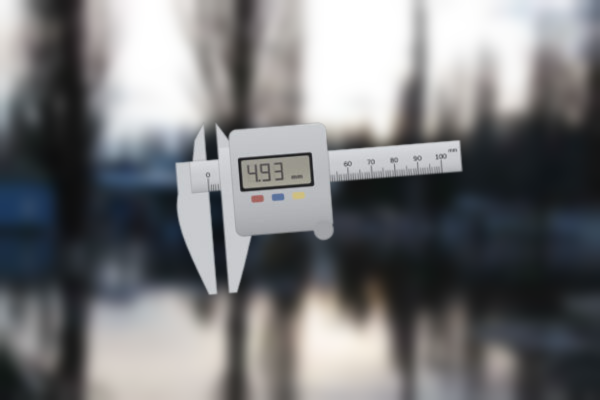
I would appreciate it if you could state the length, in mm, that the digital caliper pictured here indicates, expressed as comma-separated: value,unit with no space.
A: 4.93,mm
